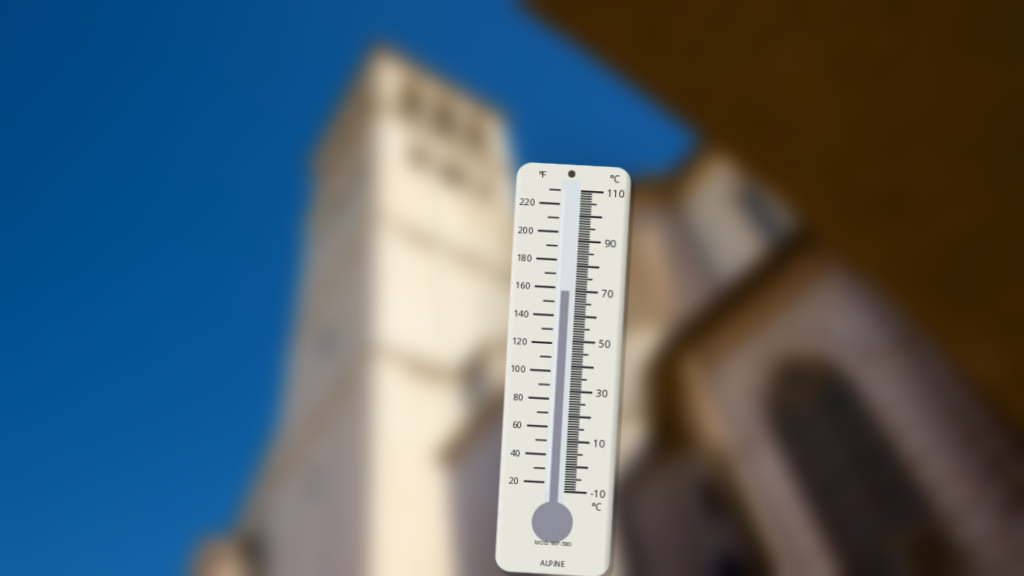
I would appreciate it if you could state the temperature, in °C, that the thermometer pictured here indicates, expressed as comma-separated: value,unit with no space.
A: 70,°C
